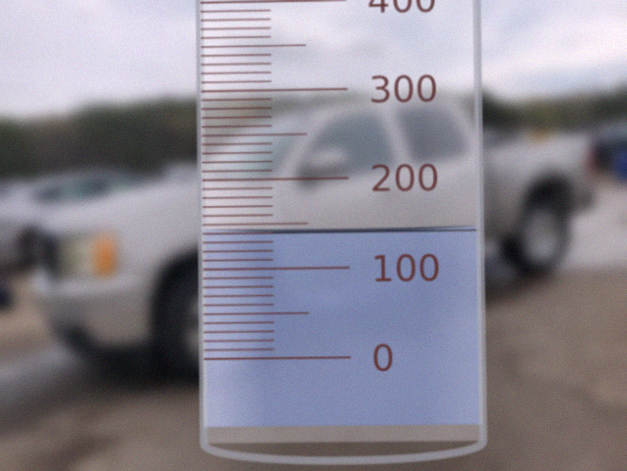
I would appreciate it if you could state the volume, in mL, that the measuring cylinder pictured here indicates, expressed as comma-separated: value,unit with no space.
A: 140,mL
